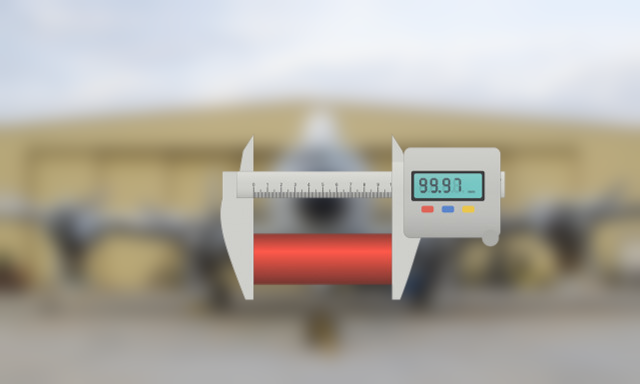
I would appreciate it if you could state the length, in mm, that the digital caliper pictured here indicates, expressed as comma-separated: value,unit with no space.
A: 99.97,mm
